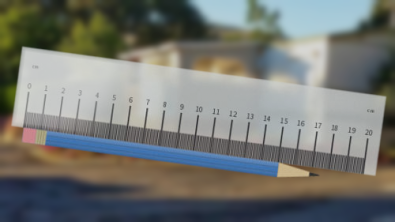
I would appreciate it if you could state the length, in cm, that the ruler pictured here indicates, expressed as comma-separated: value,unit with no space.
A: 17.5,cm
